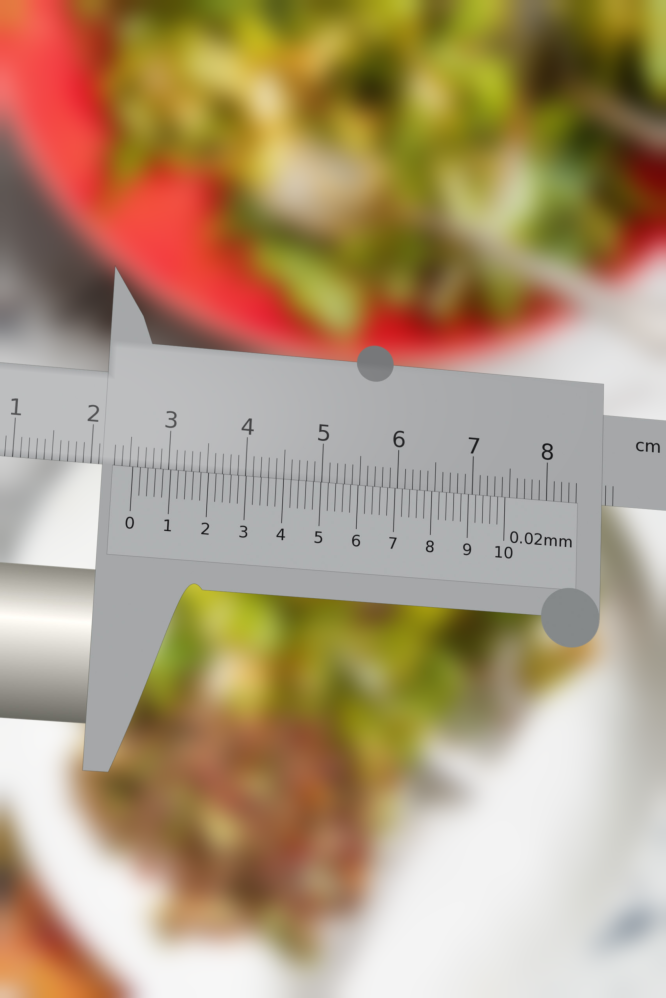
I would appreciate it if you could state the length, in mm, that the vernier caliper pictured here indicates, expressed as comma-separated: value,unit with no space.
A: 25.4,mm
